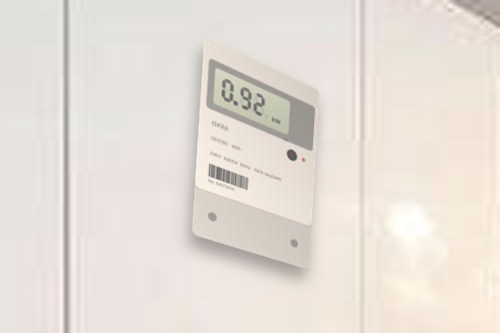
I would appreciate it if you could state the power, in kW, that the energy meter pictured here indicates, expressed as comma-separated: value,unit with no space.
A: 0.92,kW
